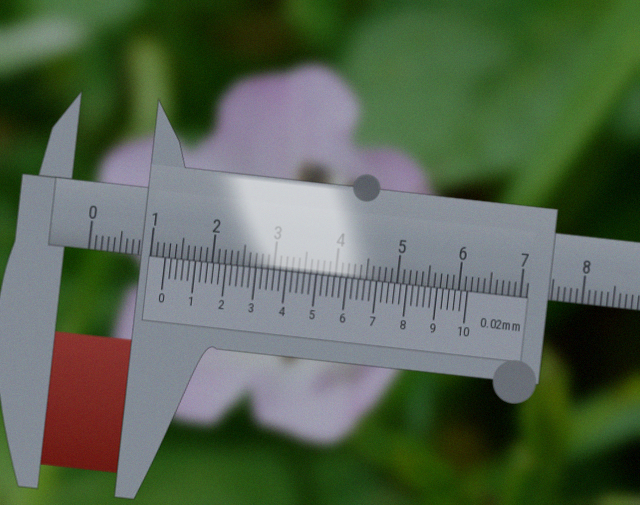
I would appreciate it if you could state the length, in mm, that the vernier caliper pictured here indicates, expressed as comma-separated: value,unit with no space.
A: 12.4,mm
